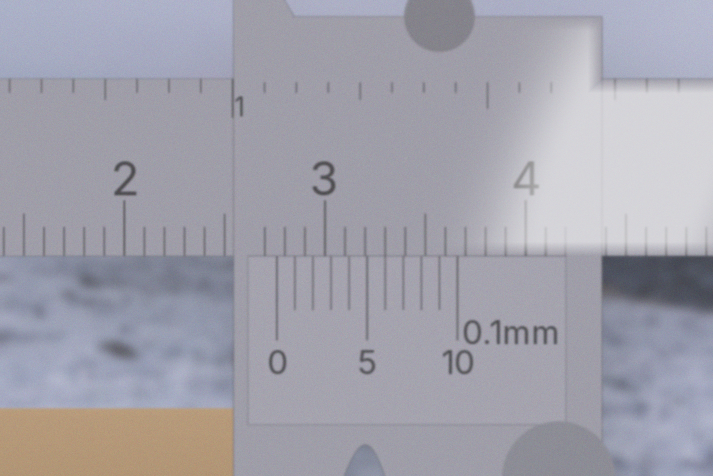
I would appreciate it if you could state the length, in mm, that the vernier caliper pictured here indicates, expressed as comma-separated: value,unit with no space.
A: 27.6,mm
